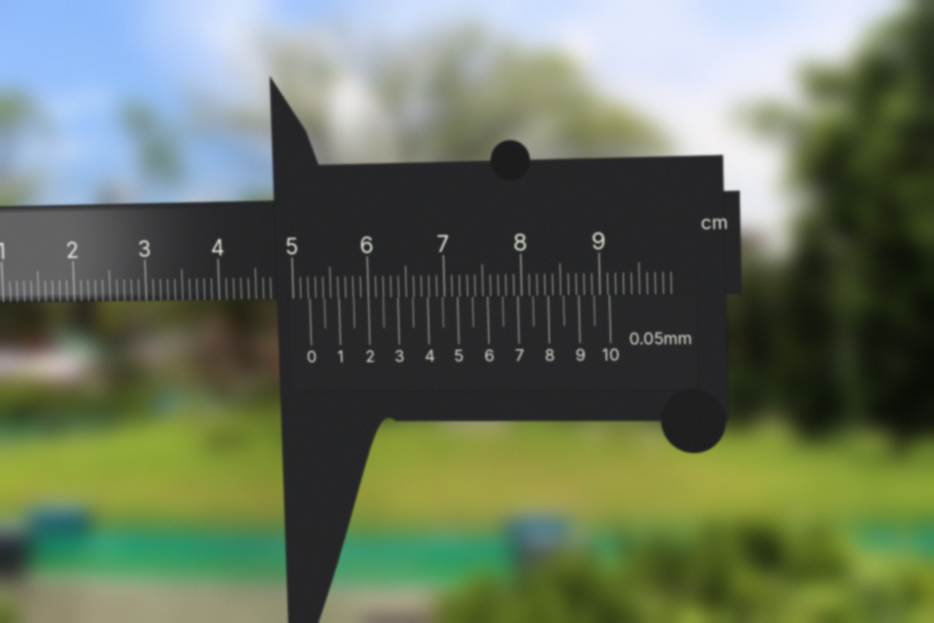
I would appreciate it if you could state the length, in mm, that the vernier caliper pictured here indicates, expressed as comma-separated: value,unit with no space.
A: 52.2,mm
